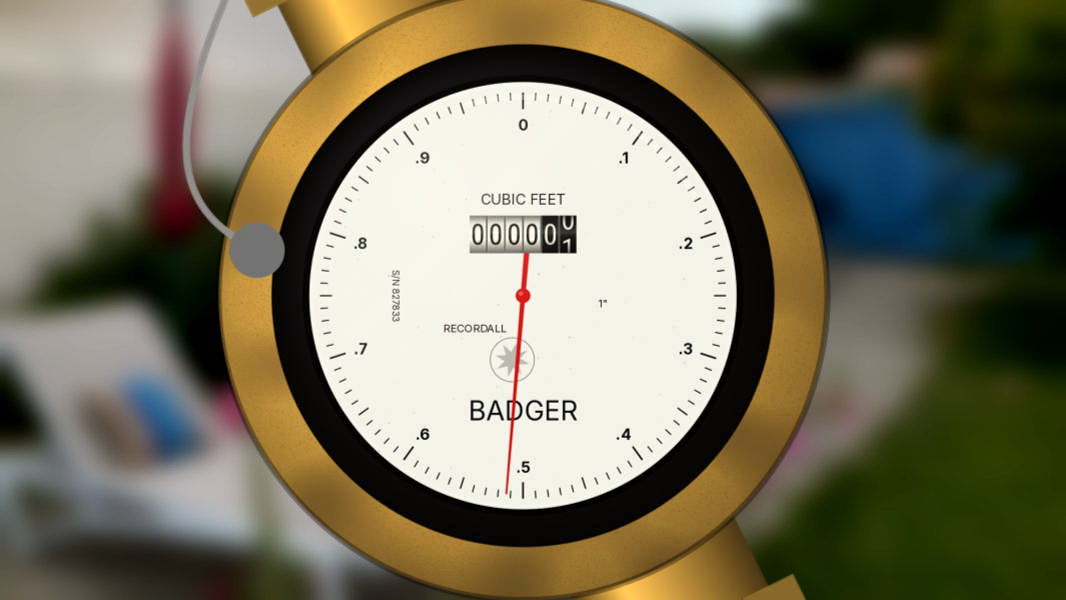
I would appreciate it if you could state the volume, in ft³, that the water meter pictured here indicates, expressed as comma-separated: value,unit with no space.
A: 0.51,ft³
